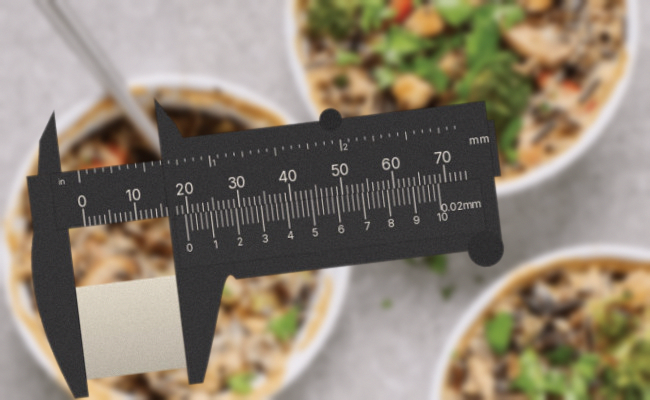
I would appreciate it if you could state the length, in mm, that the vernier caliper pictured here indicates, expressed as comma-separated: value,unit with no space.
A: 19.5,mm
